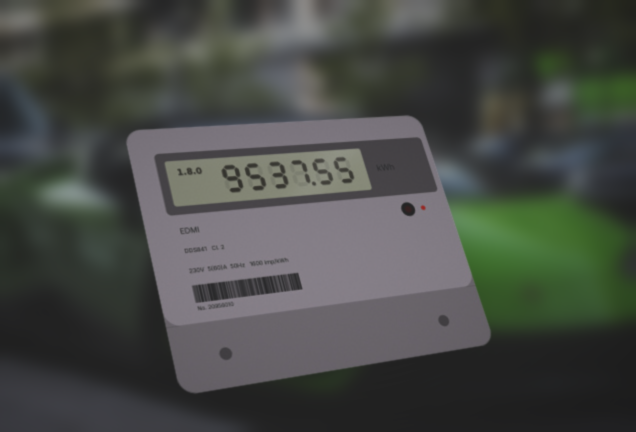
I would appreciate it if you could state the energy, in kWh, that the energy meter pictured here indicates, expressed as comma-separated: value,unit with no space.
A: 9537.55,kWh
